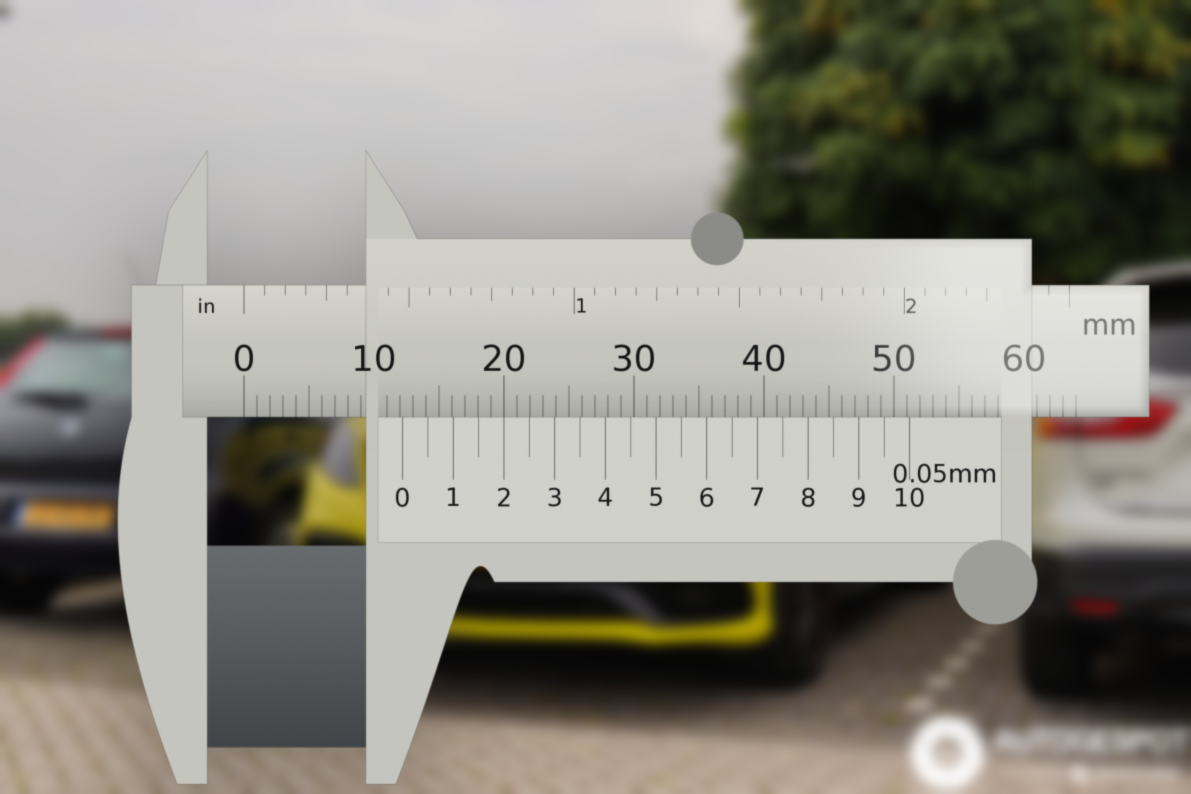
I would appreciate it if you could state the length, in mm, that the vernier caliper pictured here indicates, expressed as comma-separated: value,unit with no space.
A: 12.2,mm
